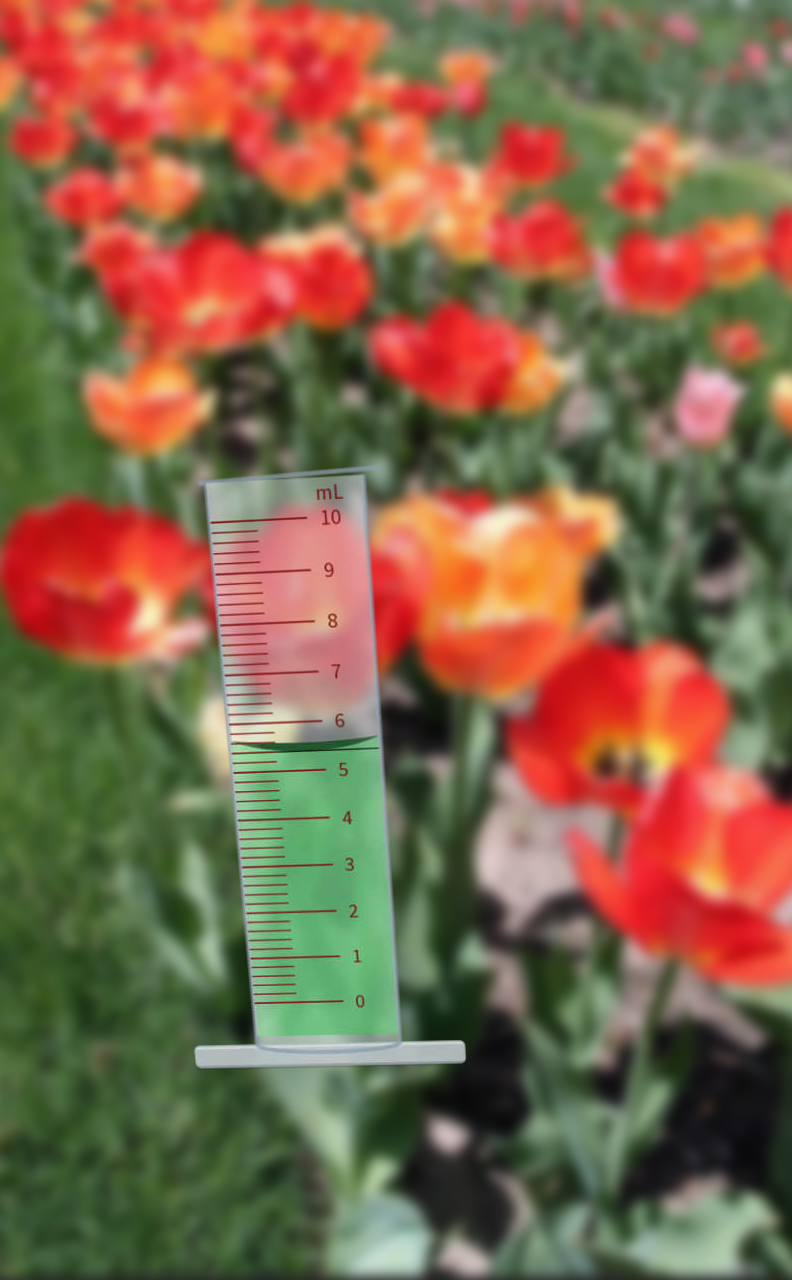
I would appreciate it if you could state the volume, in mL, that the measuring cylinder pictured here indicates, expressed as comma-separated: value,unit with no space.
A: 5.4,mL
